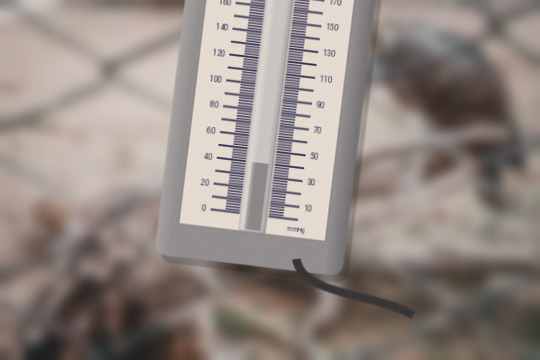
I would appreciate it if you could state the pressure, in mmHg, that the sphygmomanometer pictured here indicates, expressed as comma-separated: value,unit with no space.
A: 40,mmHg
